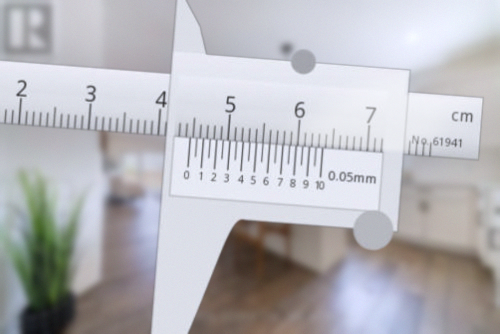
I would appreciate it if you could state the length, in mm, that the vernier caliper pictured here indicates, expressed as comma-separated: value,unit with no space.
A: 44.6,mm
